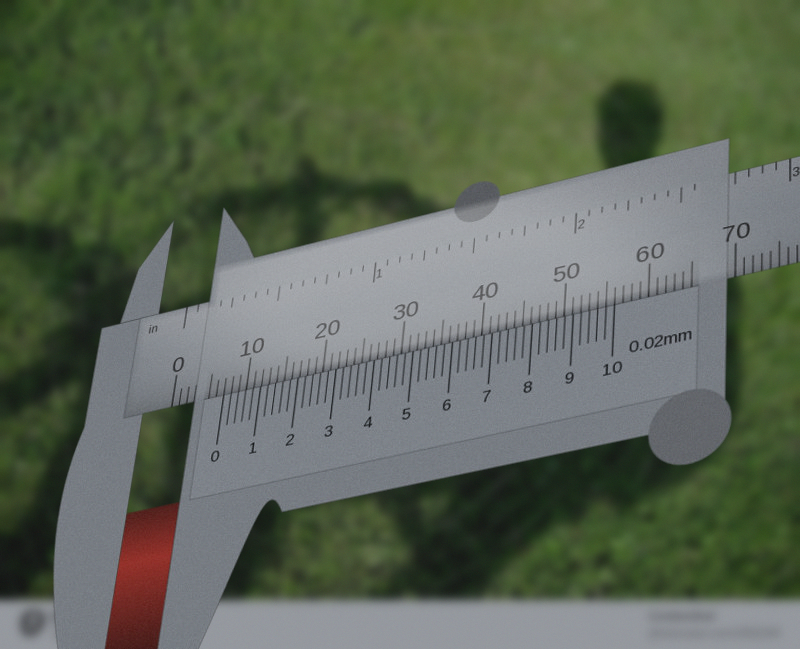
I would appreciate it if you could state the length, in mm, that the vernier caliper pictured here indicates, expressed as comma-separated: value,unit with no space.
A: 7.0,mm
